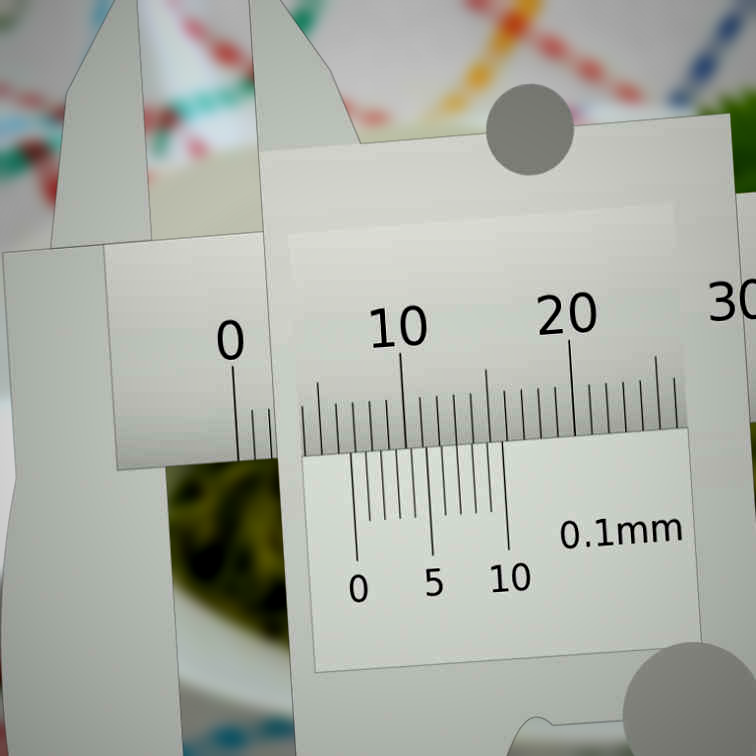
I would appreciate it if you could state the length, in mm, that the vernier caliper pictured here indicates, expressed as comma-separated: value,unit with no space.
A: 6.7,mm
